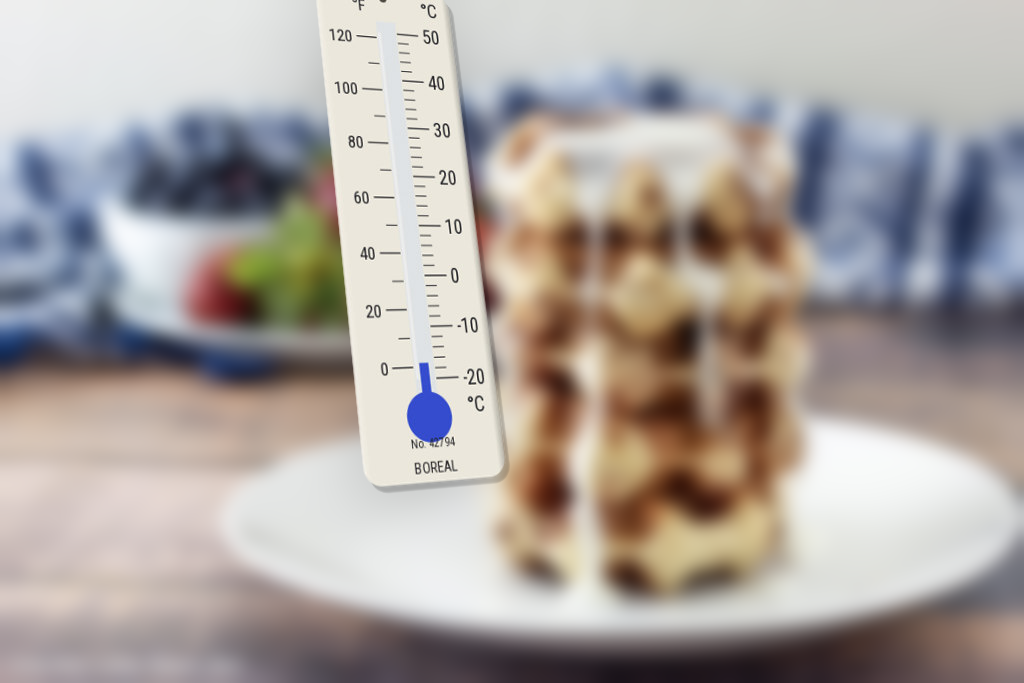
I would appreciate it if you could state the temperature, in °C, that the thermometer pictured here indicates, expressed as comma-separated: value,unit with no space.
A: -17,°C
